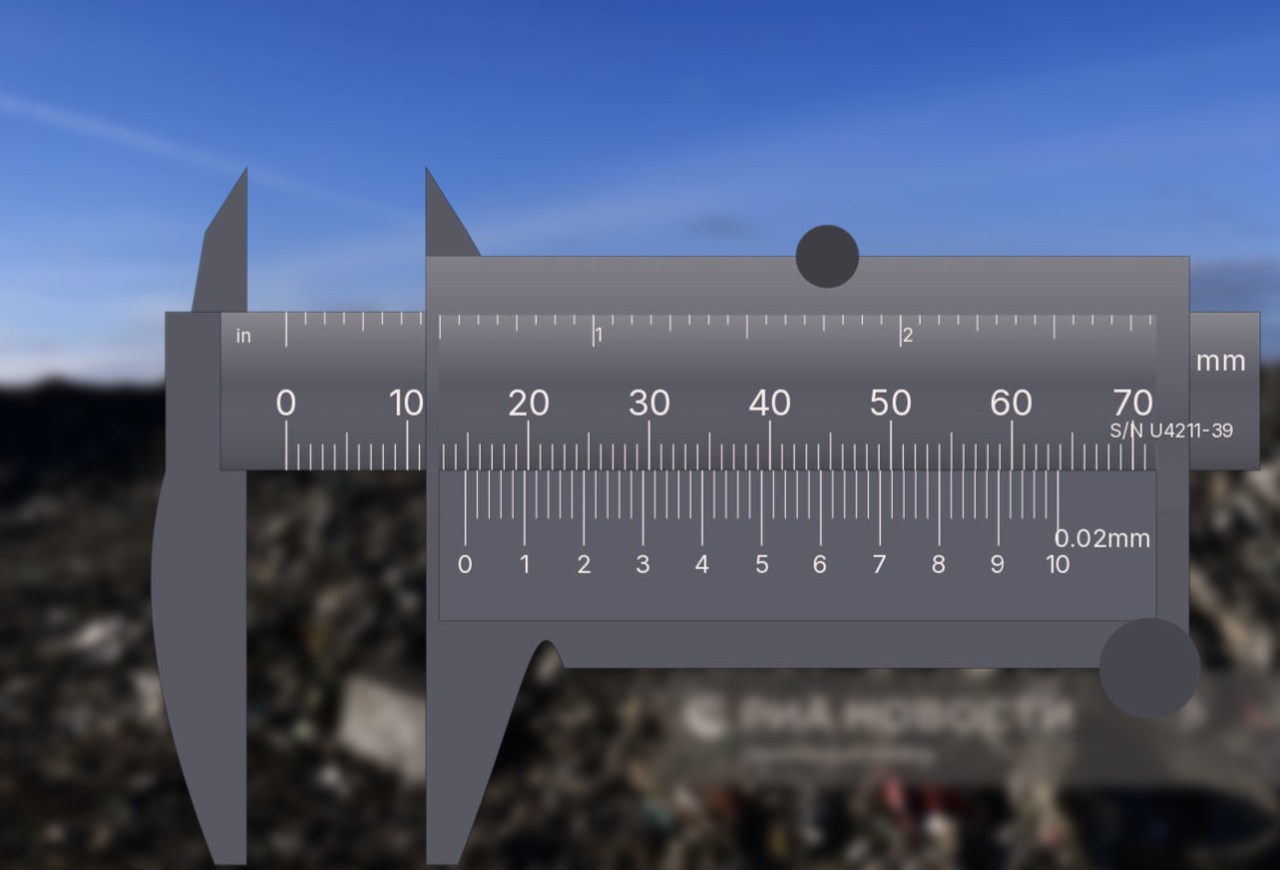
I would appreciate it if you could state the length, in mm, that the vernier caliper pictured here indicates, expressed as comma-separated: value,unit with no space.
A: 14.8,mm
